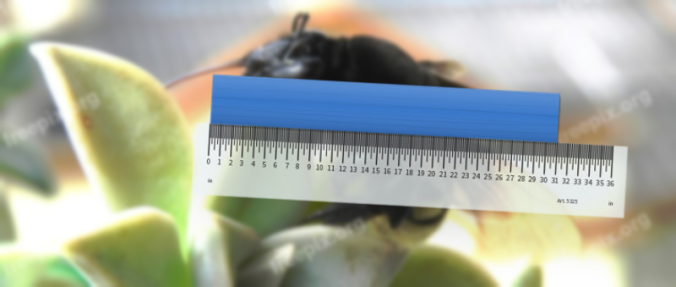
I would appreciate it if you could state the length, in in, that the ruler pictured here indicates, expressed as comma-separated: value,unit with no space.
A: 31,in
